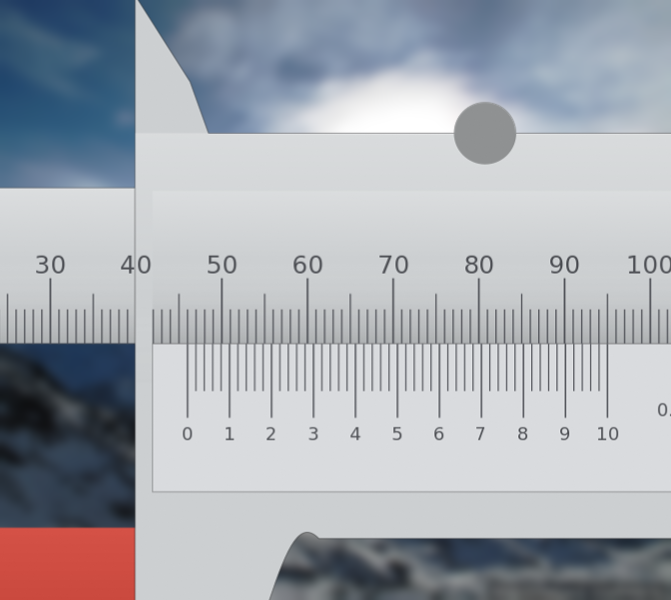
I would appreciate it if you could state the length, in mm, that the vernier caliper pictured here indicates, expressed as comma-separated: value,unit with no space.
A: 46.0,mm
